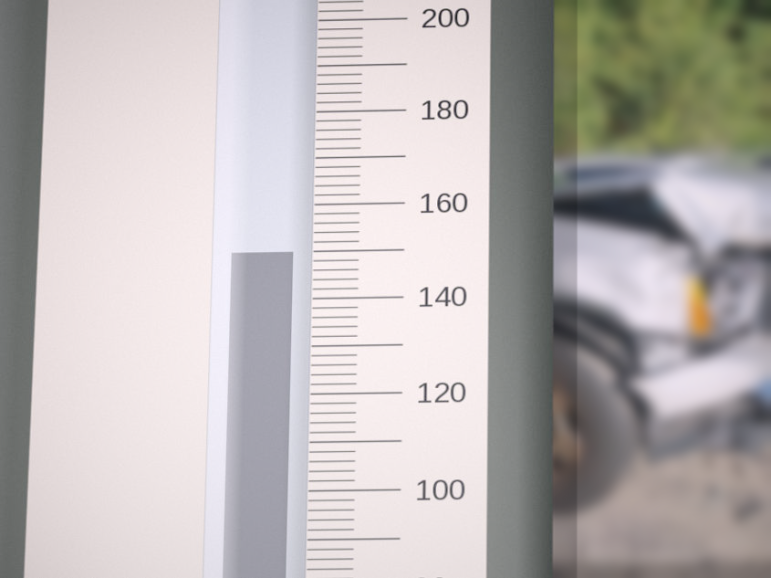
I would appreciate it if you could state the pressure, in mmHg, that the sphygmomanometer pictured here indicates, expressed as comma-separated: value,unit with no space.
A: 150,mmHg
